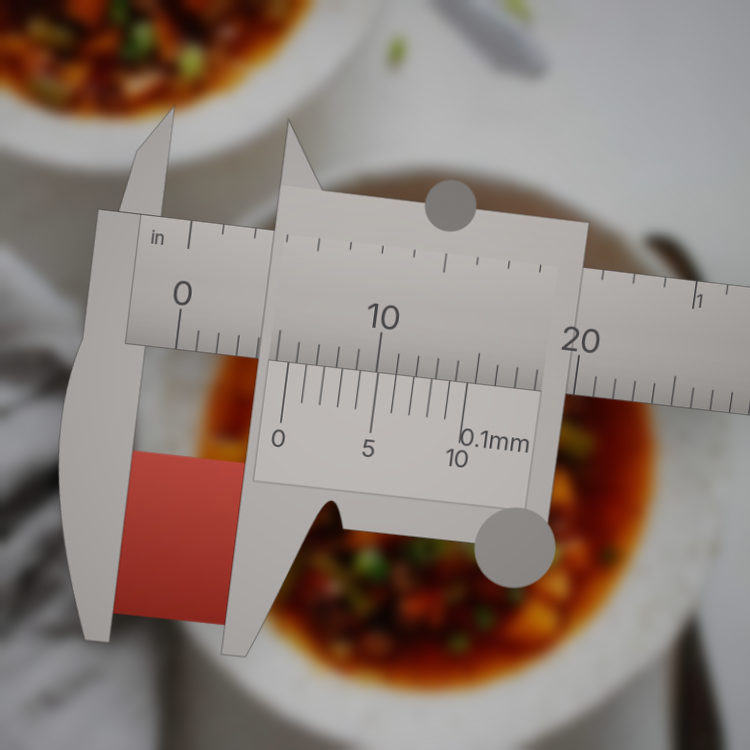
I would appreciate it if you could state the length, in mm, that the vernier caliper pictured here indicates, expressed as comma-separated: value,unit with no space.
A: 5.6,mm
